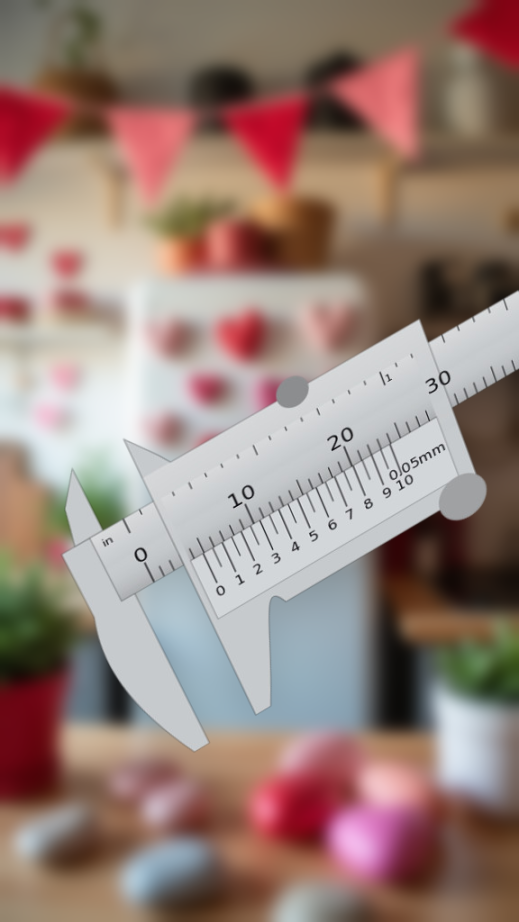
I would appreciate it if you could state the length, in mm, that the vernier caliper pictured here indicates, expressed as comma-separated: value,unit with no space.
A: 4.9,mm
